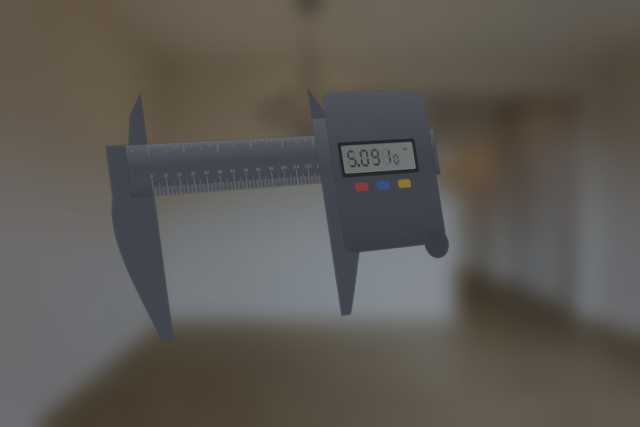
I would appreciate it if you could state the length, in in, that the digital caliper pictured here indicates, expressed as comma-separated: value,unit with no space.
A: 5.0910,in
